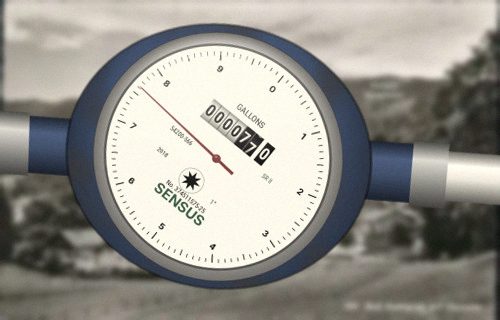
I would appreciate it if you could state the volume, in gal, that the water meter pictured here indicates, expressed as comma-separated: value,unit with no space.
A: 767.6,gal
